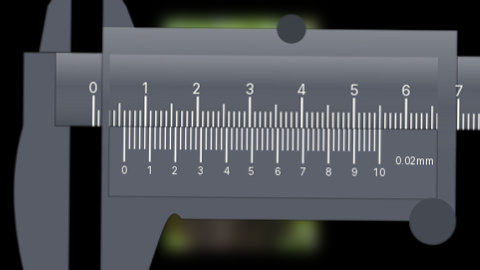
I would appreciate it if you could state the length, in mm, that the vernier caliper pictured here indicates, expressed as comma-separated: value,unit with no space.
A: 6.0,mm
